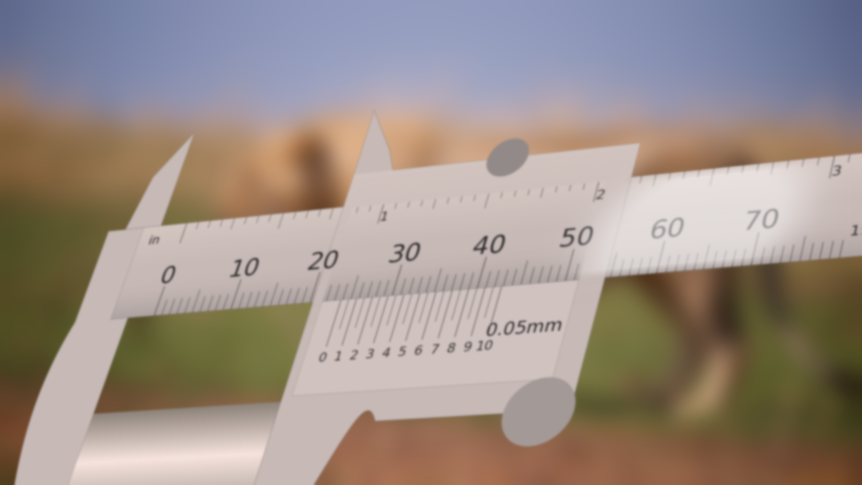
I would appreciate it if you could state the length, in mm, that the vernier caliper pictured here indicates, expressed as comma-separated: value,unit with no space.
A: 23.8,mm
